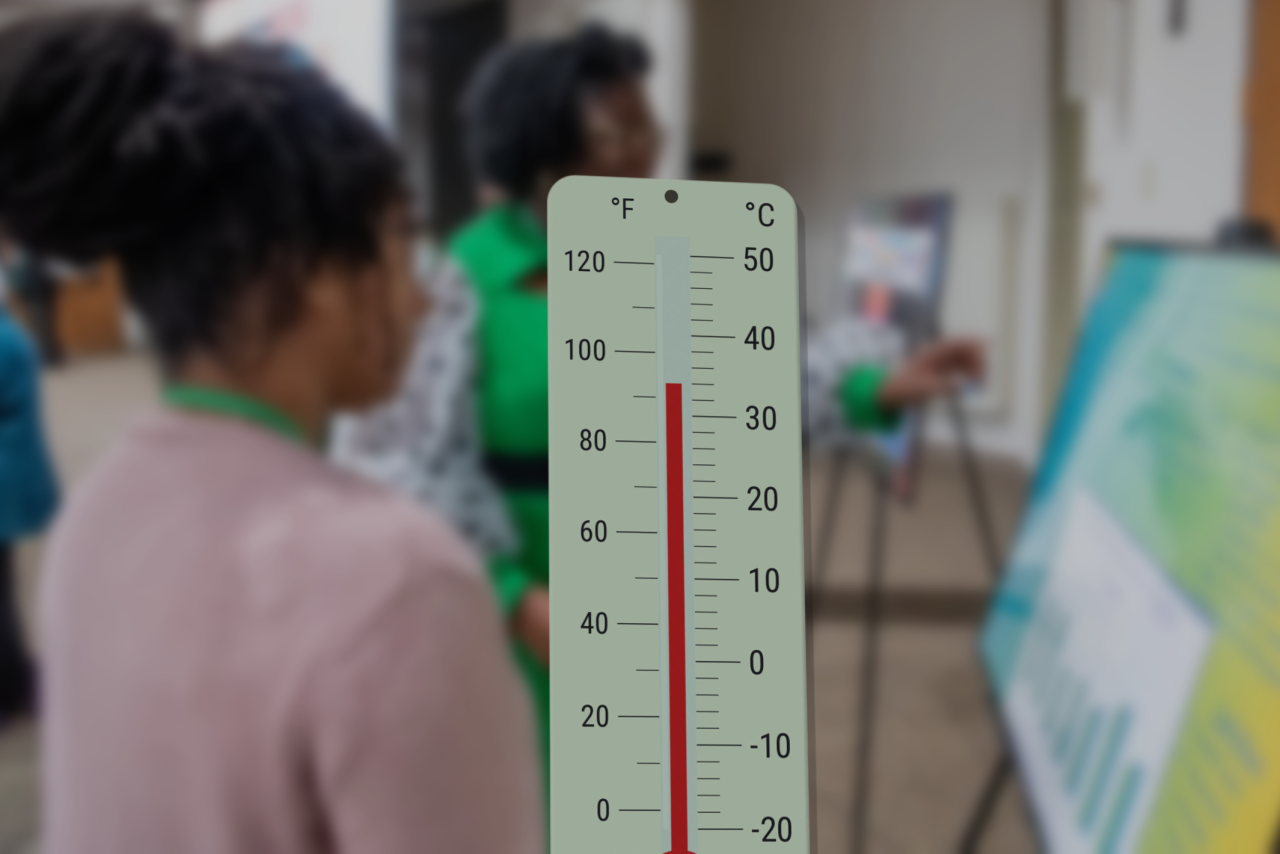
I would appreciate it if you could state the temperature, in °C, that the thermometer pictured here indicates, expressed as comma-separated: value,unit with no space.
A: 34,°C
